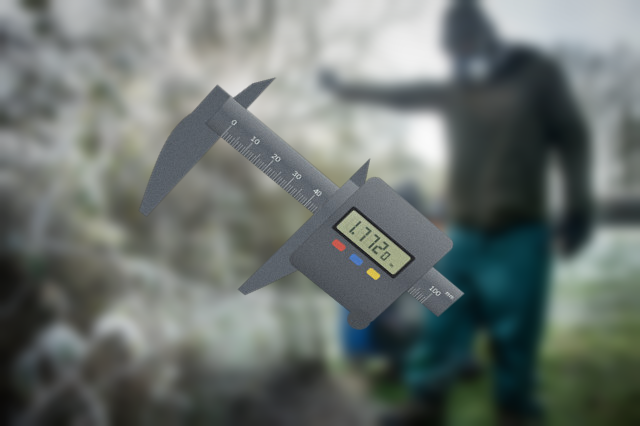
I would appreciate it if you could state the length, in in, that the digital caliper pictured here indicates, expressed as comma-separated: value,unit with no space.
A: 1.7720,in
